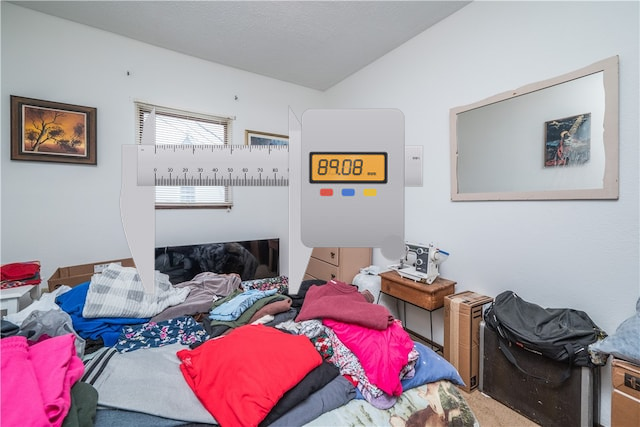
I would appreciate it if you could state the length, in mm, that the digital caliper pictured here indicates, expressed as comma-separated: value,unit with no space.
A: 89.08,mm
